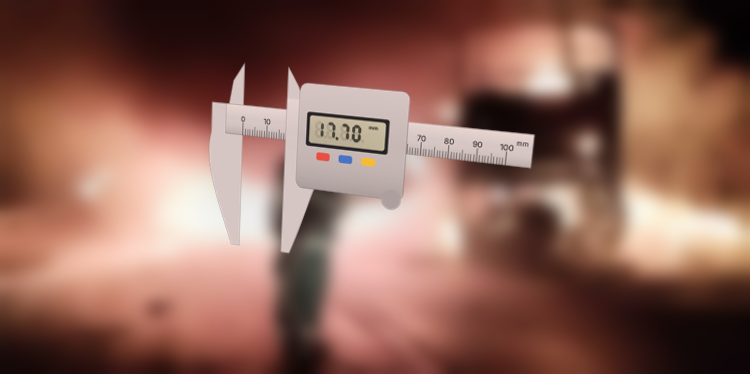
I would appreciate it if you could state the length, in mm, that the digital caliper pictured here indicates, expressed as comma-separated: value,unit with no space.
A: 17.70,mm
